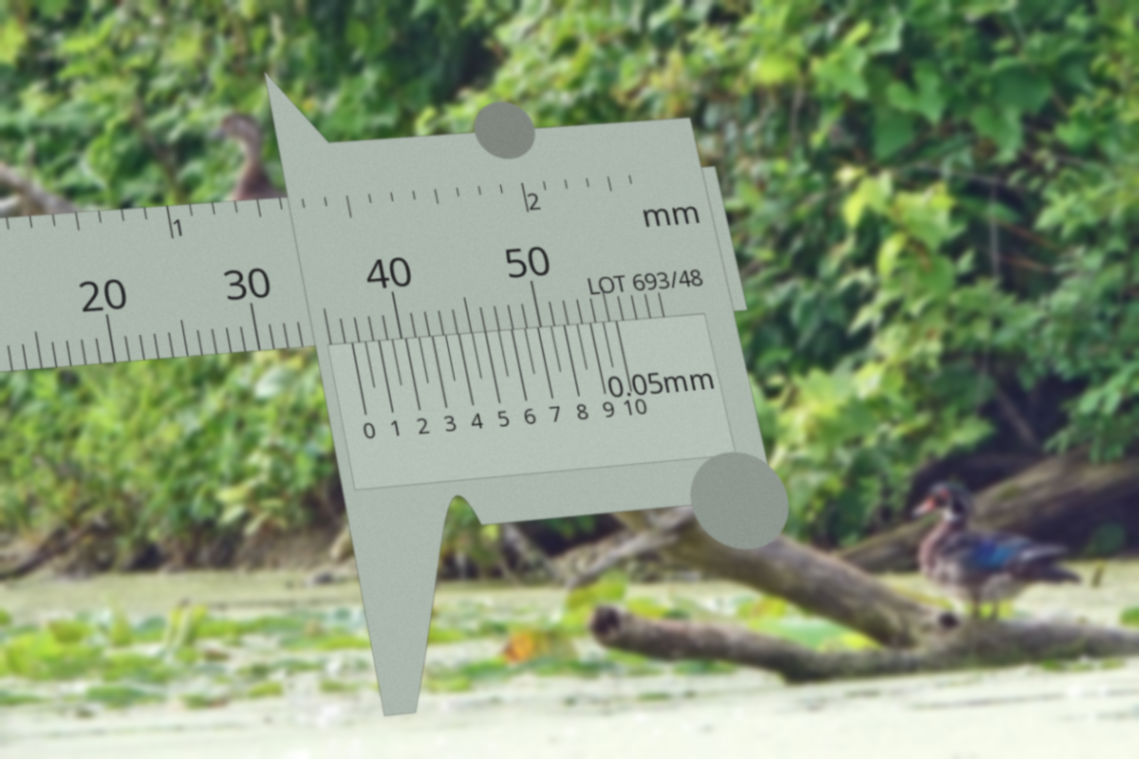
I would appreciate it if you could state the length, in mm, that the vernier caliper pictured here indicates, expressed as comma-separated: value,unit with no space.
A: 36.5,mm
